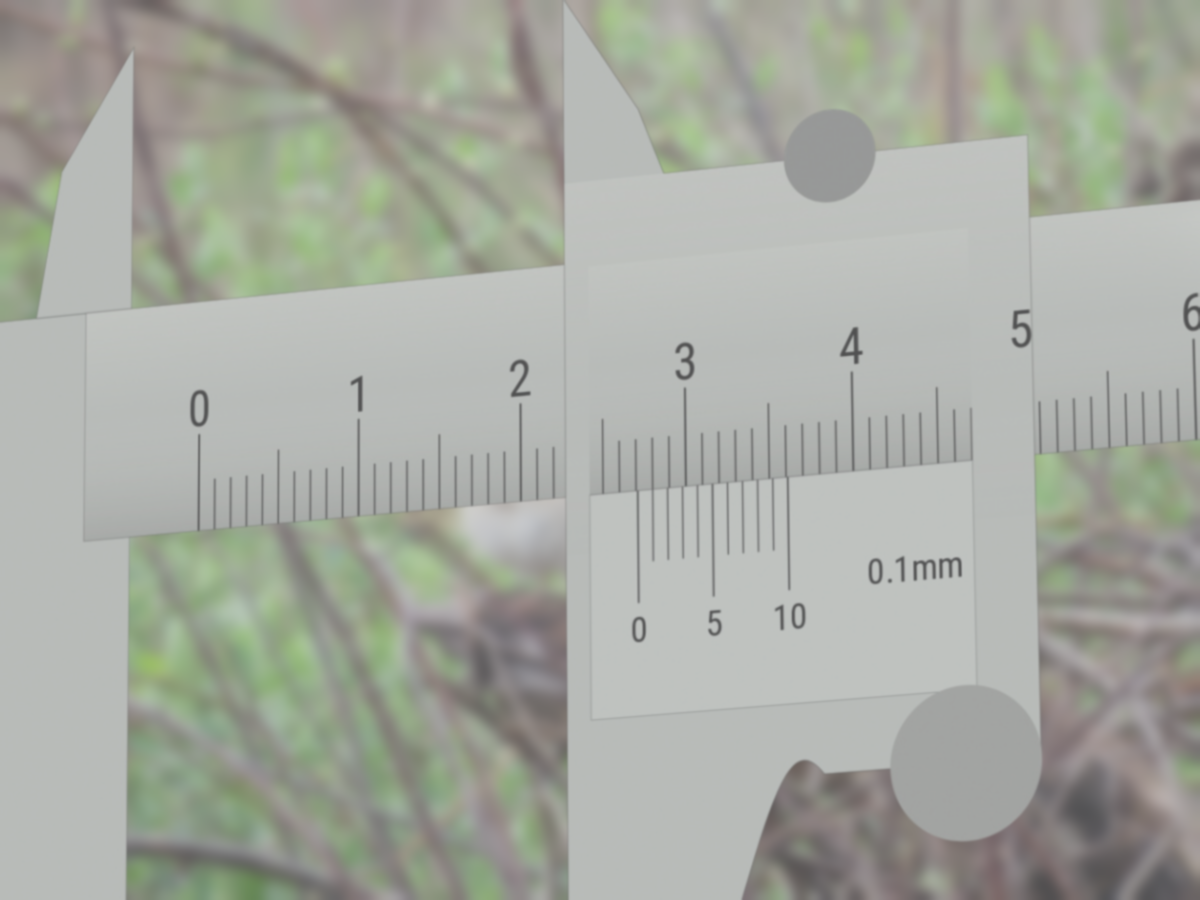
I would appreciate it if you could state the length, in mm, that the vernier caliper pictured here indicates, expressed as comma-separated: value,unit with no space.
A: 27.1,mm
